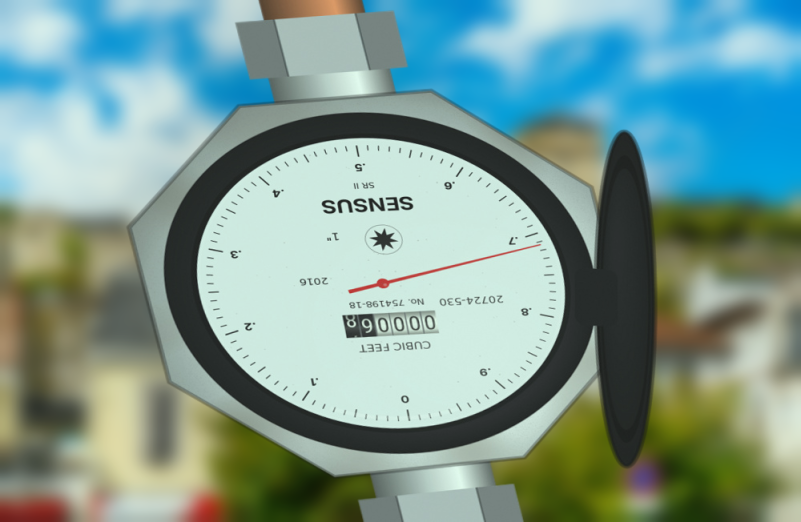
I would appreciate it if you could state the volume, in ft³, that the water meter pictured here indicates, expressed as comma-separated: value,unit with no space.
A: 67.71,ft³
